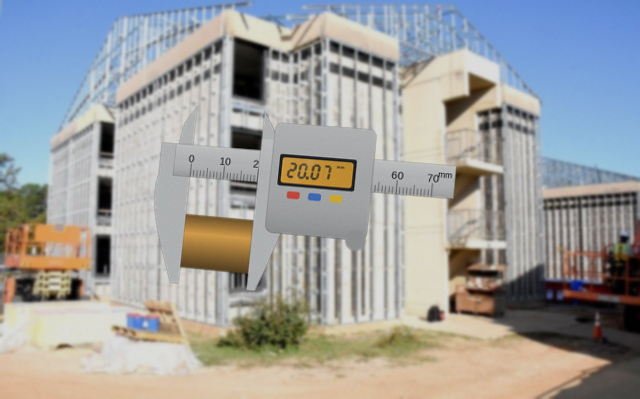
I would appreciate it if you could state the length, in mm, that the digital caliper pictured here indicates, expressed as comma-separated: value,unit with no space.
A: 20.07,mm
